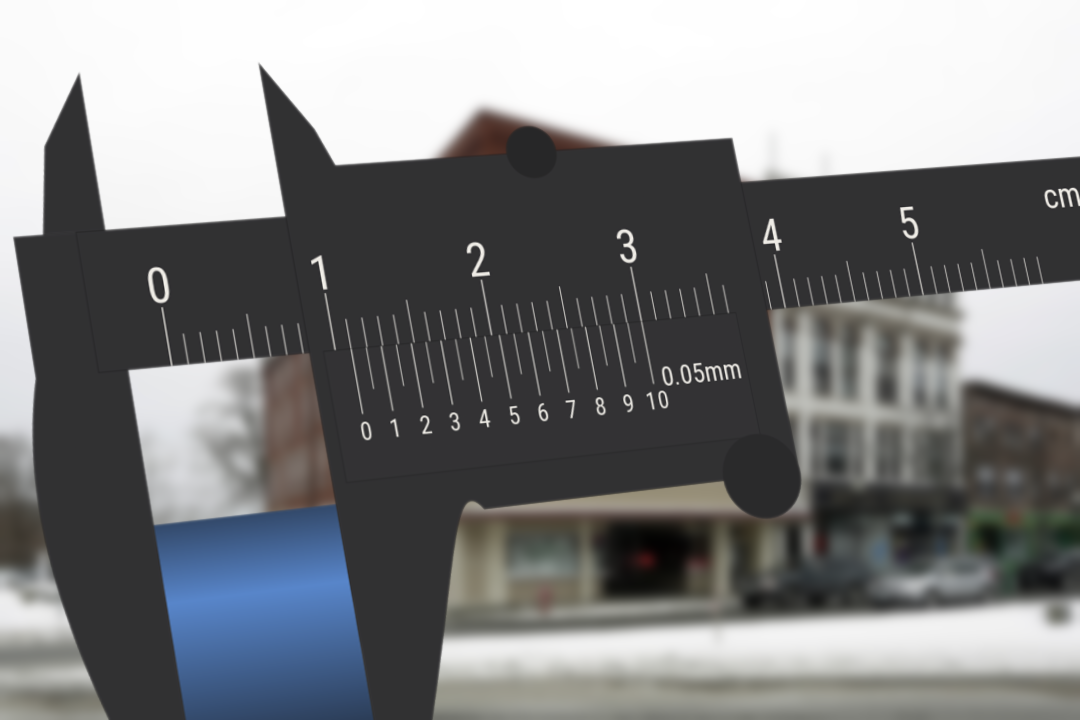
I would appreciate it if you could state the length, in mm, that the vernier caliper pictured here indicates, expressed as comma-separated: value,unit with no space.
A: 11.0,mm
